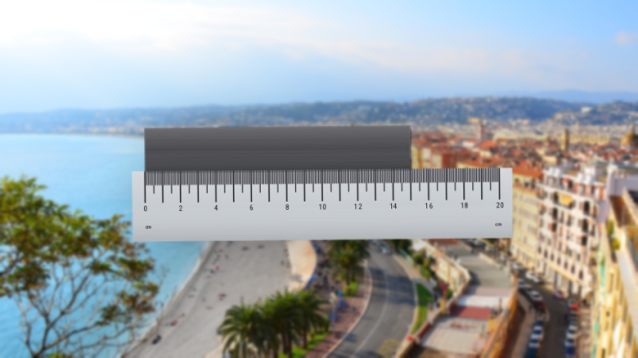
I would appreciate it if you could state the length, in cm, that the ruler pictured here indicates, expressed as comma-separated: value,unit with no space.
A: 15,cm
